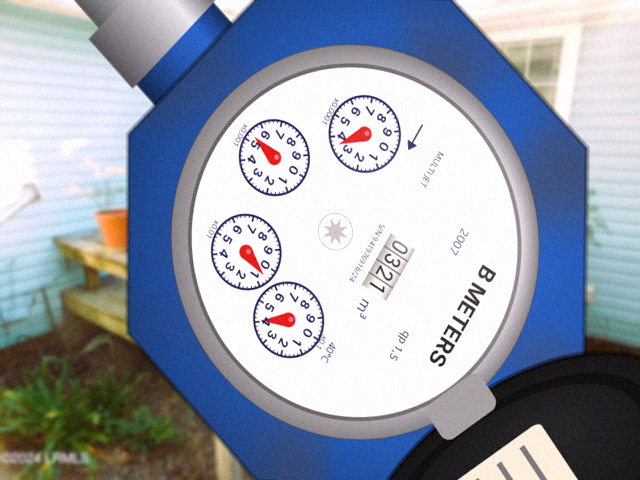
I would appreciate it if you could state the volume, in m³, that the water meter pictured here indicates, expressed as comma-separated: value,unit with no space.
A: 321.4053,m³
